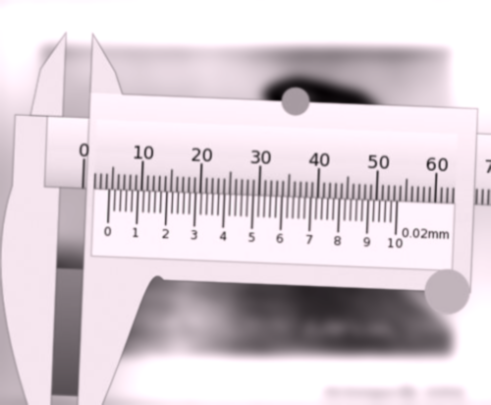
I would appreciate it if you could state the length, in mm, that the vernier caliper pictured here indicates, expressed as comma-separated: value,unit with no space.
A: 4.5,mm
